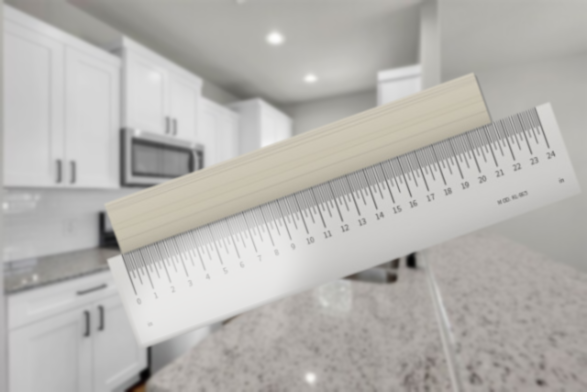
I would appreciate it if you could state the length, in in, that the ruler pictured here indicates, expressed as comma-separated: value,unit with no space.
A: 21.5,in
